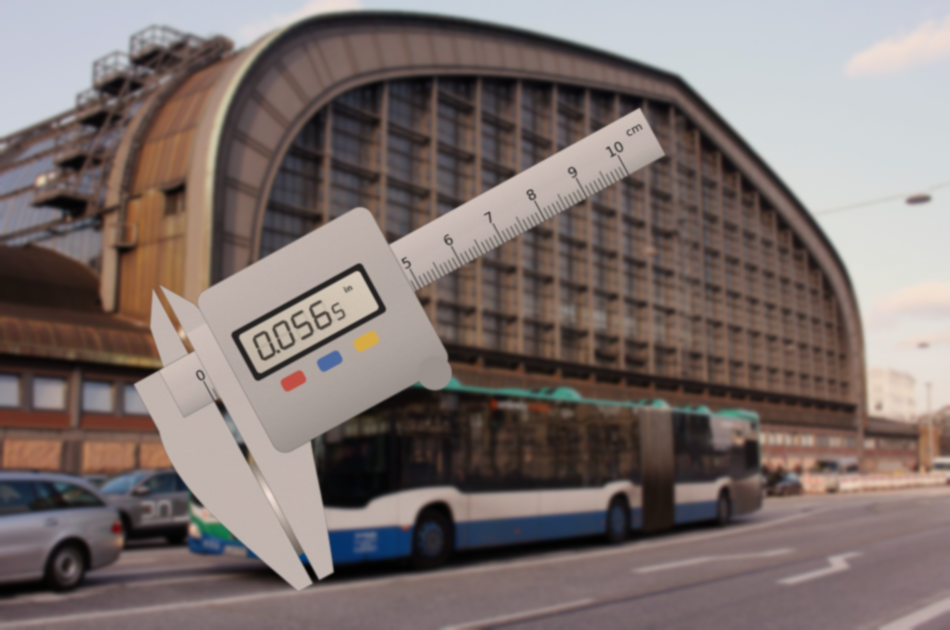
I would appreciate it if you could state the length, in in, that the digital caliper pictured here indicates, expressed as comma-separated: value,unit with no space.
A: 0.0565,in
